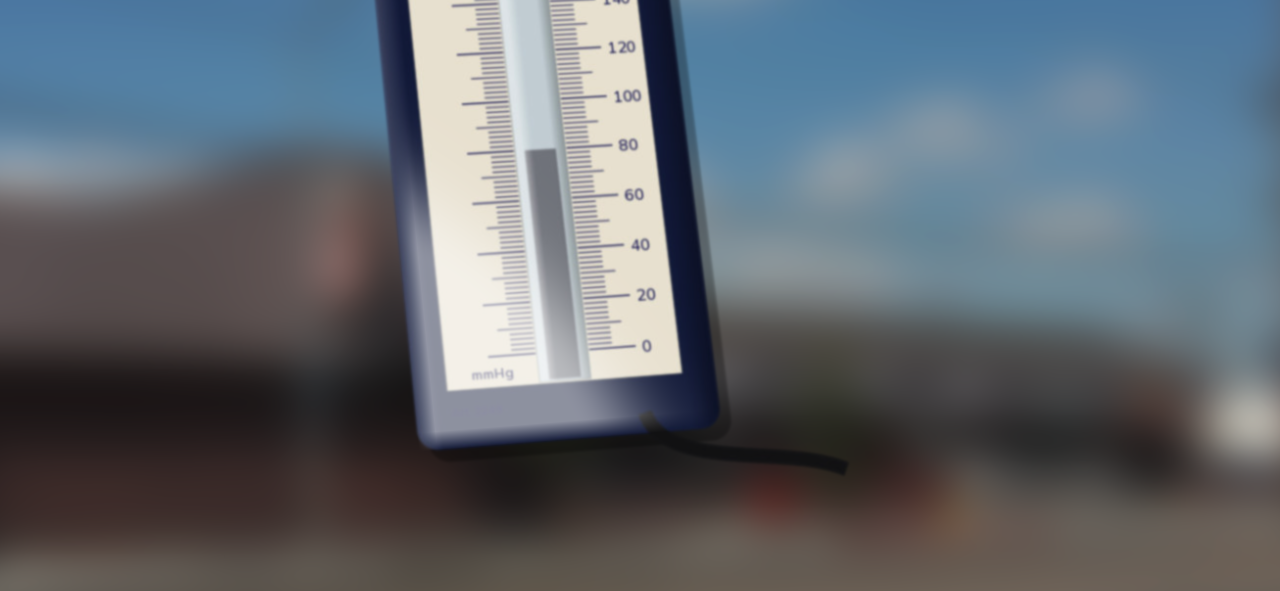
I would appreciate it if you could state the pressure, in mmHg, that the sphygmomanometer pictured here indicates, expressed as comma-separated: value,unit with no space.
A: 80,mmHg
